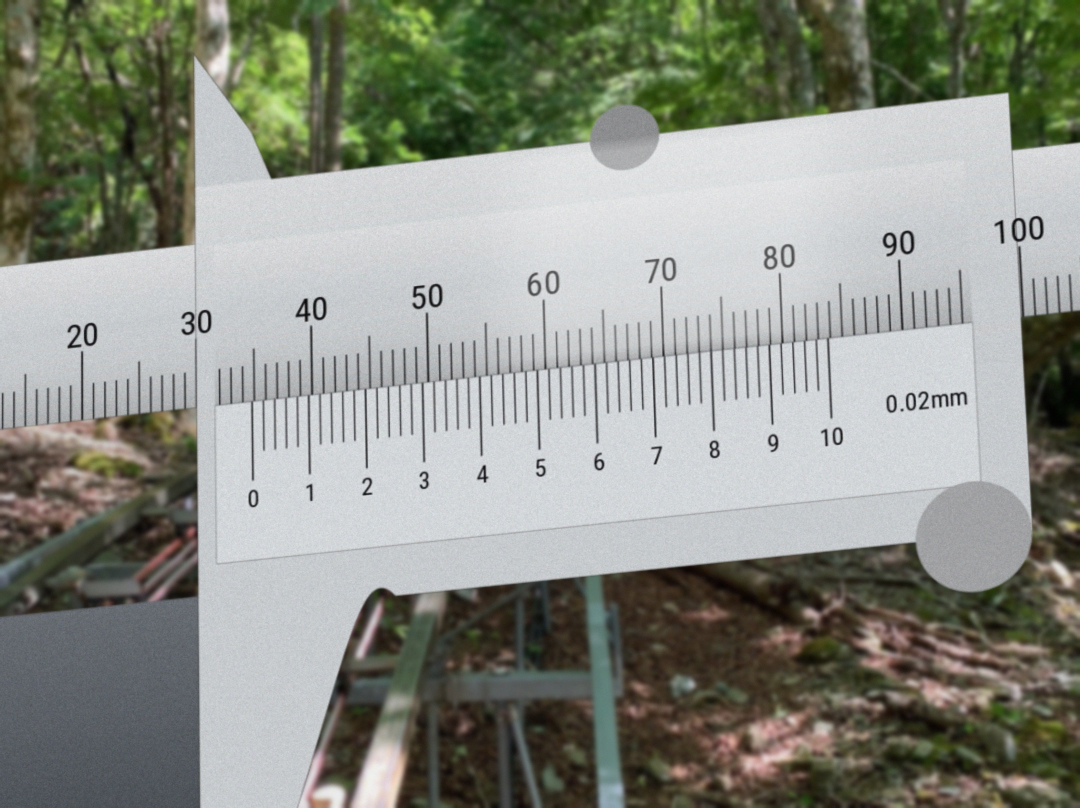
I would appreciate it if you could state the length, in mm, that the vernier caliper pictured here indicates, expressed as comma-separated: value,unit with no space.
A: 34.8,mm
